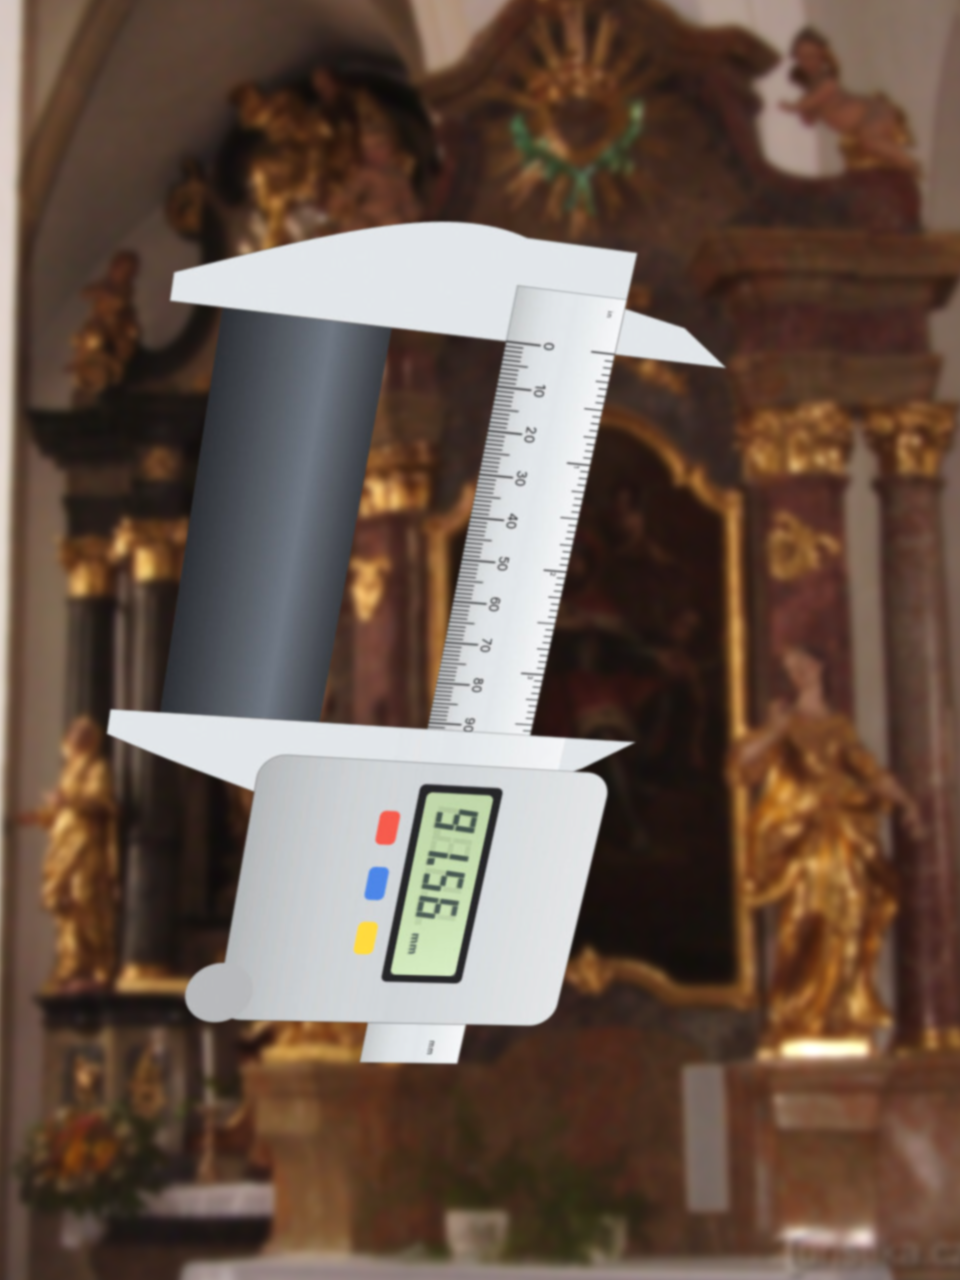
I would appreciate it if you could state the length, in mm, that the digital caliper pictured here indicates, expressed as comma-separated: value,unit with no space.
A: 91.56,mm
